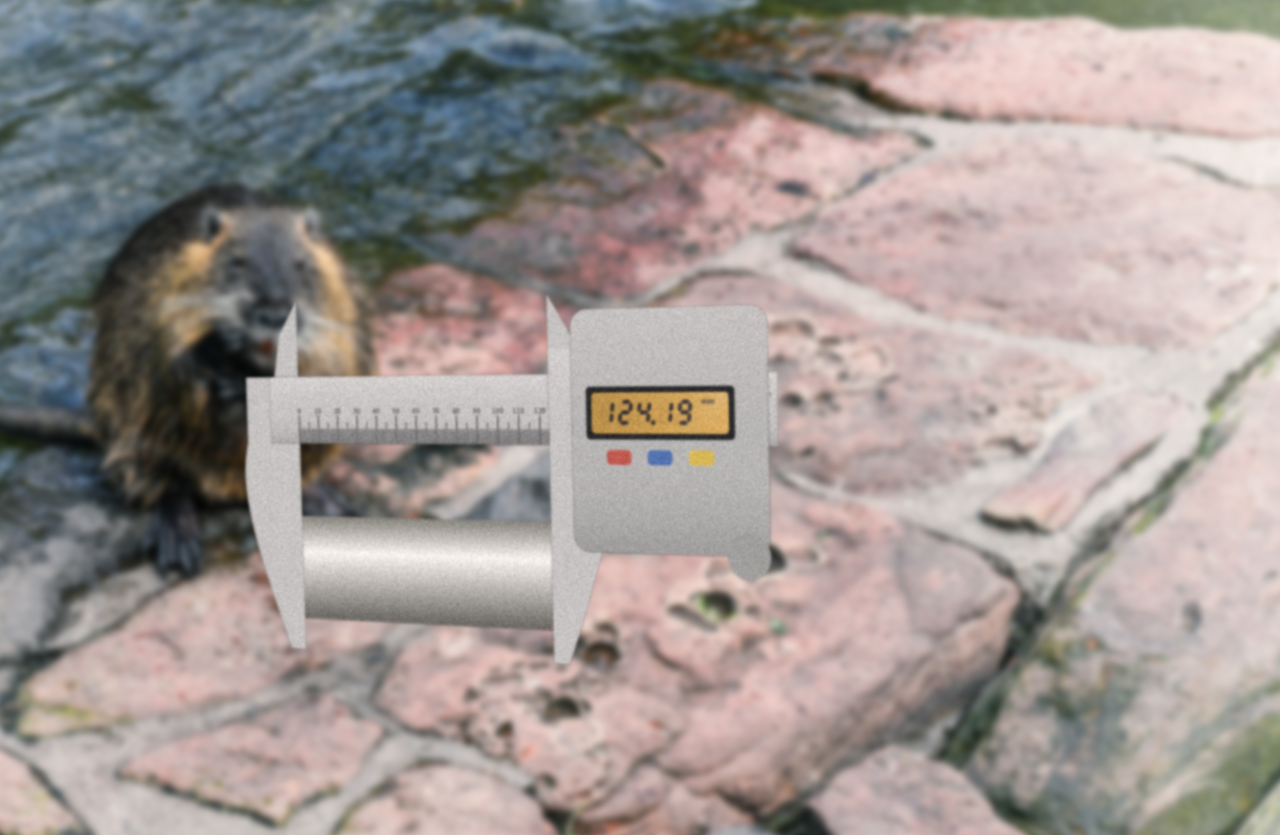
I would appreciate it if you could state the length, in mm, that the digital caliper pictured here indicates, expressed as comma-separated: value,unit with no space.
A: 124.19,mm
